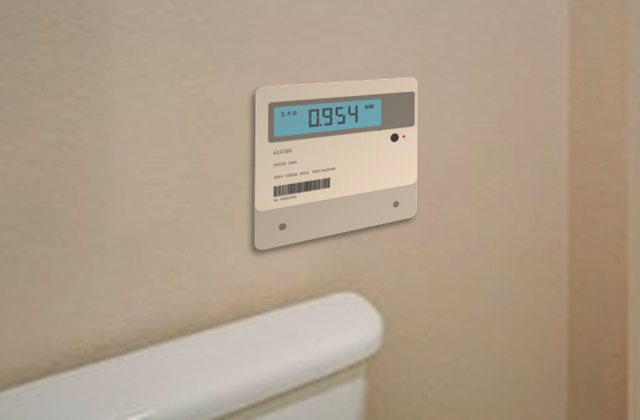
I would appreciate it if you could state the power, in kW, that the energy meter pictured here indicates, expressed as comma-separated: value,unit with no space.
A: 0.954,kW
